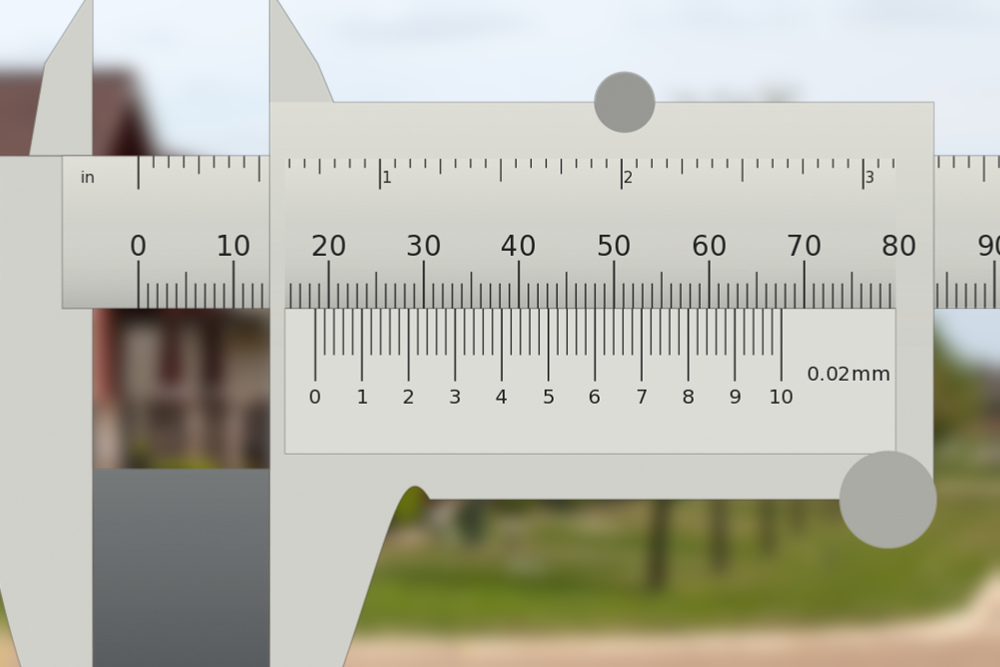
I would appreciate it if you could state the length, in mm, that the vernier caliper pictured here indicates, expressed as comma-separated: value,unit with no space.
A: 18.6,mm
